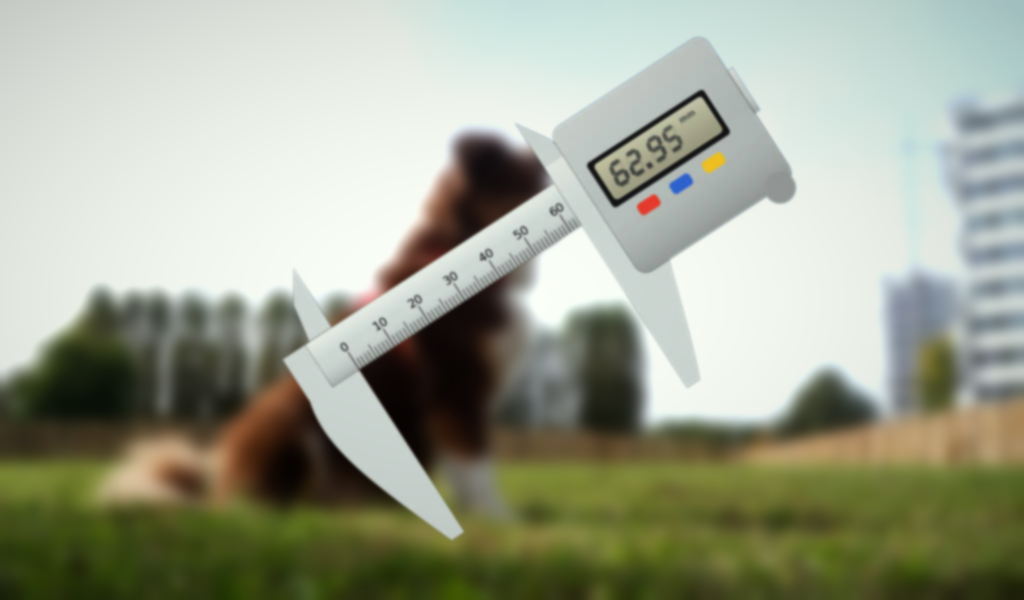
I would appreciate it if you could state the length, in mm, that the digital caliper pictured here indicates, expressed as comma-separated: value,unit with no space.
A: 62.95,mm
